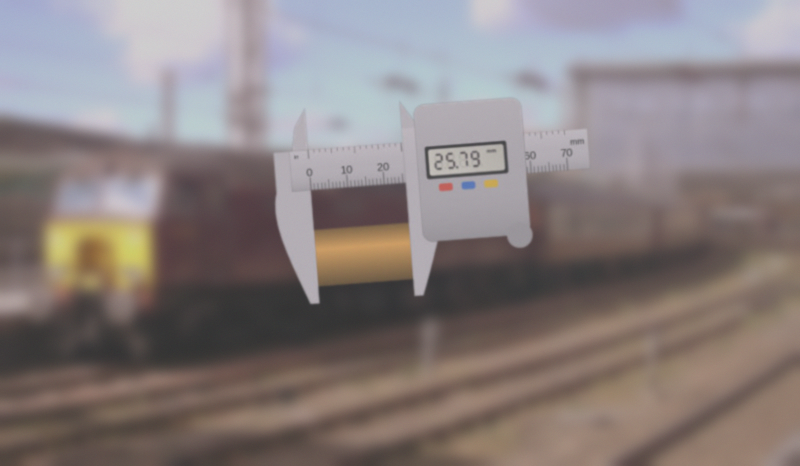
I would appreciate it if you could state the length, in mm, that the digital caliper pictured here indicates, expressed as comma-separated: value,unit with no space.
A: 25.79,mm
